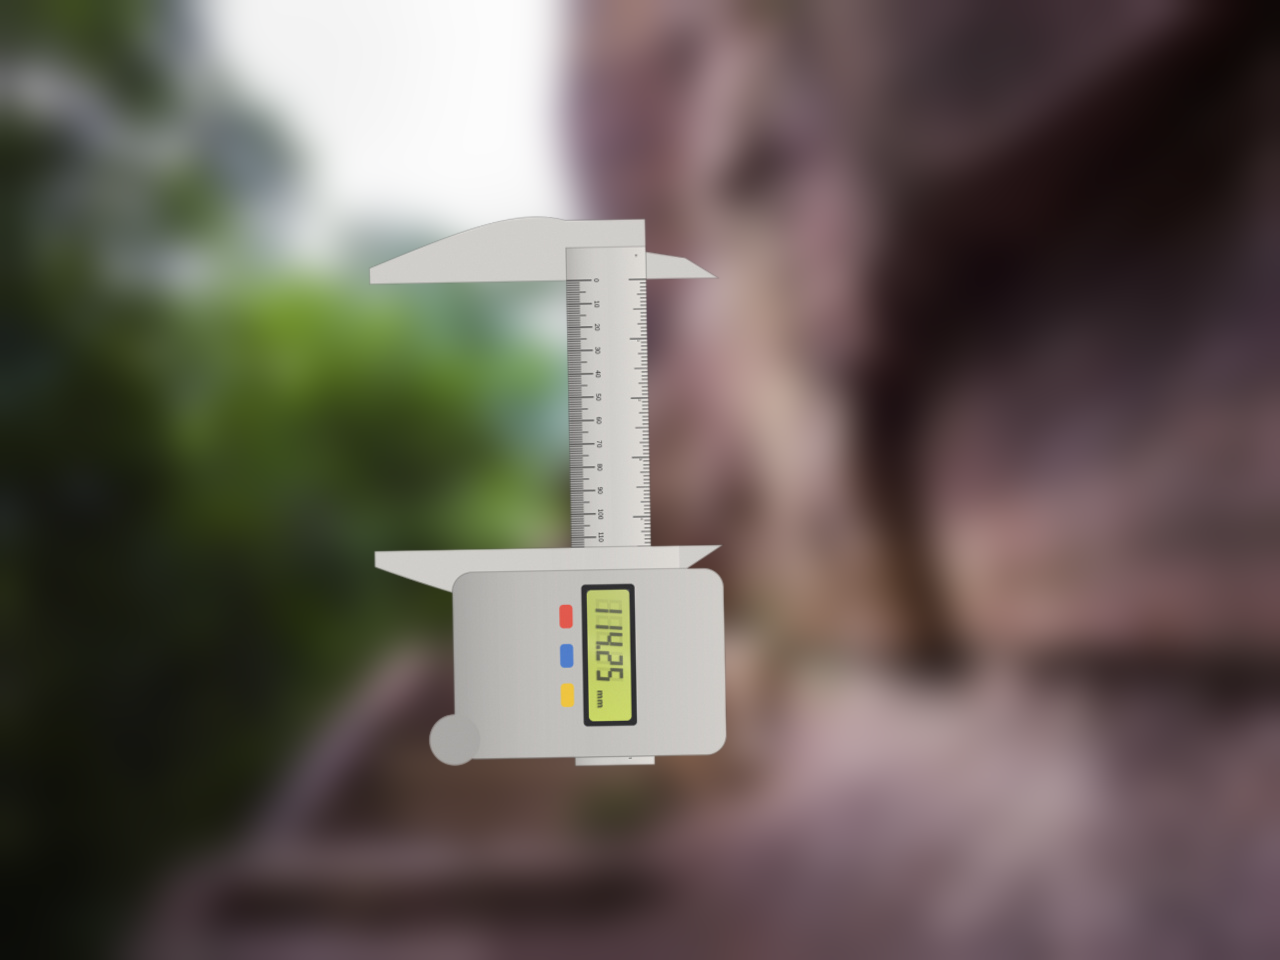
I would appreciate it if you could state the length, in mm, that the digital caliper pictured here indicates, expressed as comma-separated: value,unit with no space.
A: 114.25,mm
